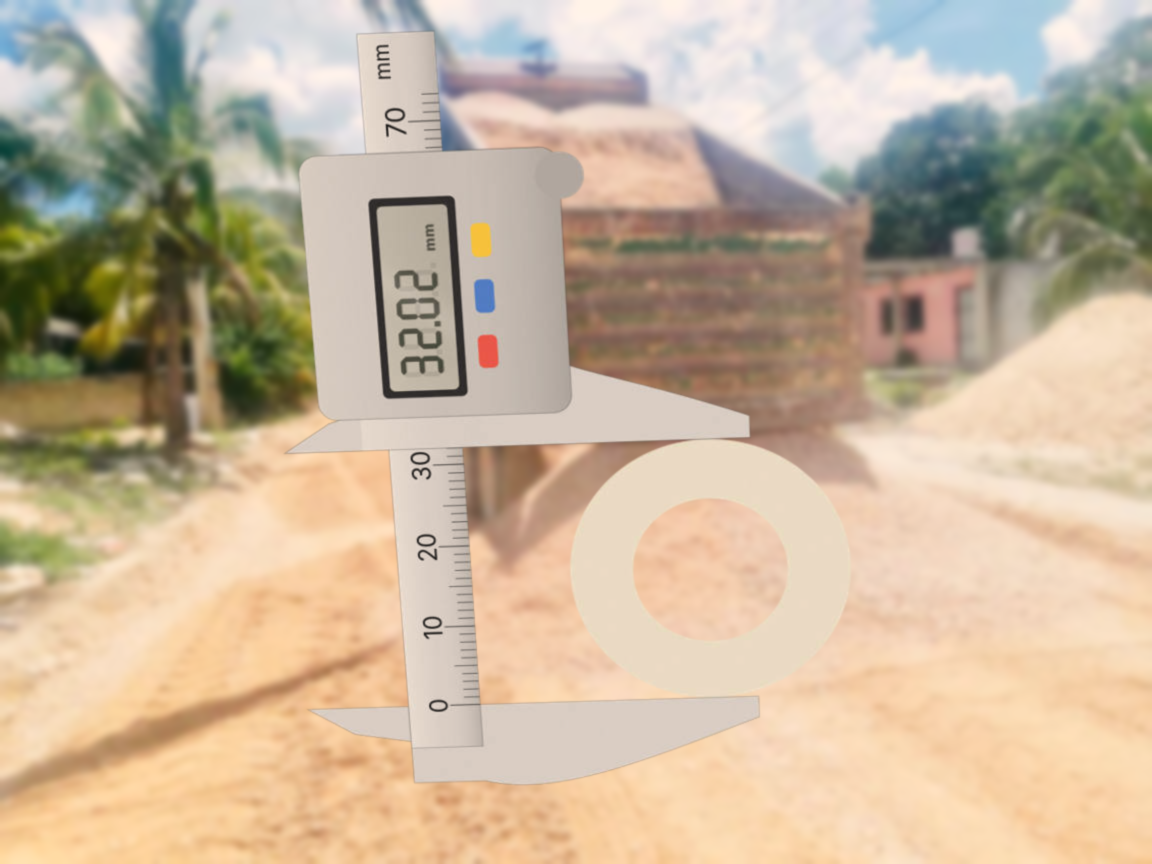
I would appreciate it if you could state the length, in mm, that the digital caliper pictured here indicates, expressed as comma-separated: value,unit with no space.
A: 32.02,mm
